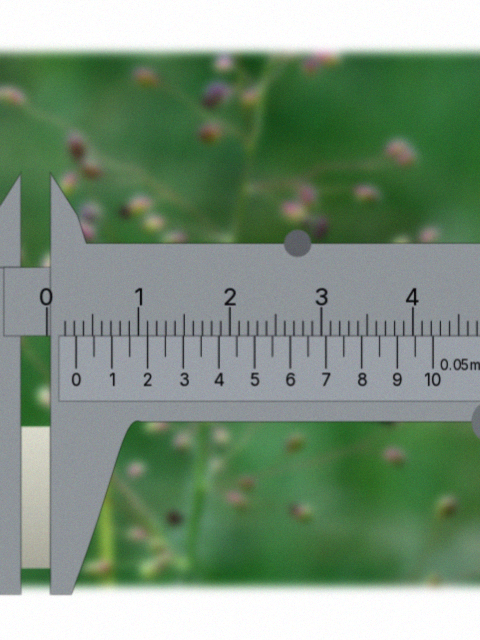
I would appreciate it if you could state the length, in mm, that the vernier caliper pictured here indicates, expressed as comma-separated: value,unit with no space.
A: 3.2,mm
